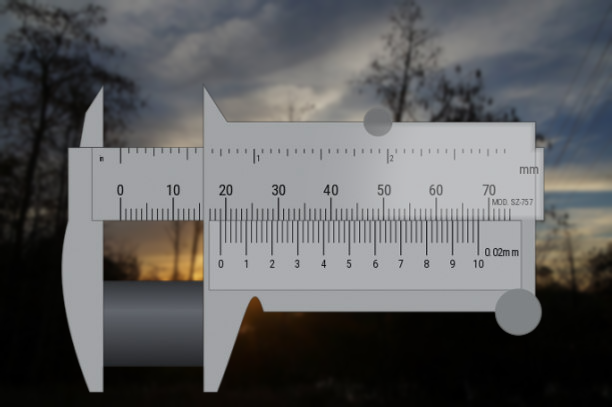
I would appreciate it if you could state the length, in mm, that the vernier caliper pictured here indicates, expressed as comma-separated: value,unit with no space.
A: 19.0,mm
